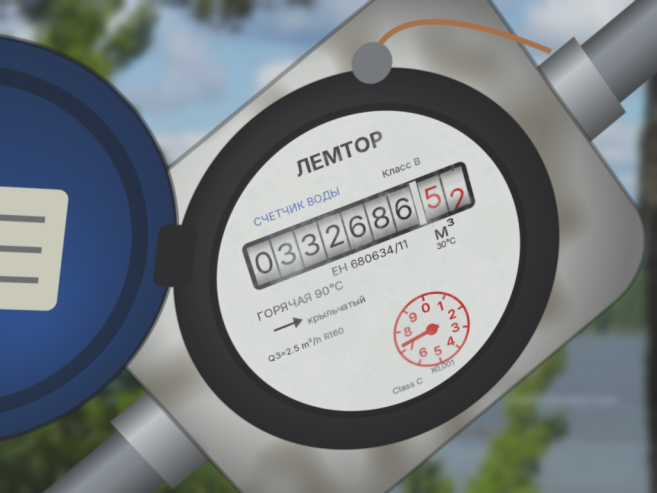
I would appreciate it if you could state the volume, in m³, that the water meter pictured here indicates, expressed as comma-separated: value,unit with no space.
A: 332686.517,m³
